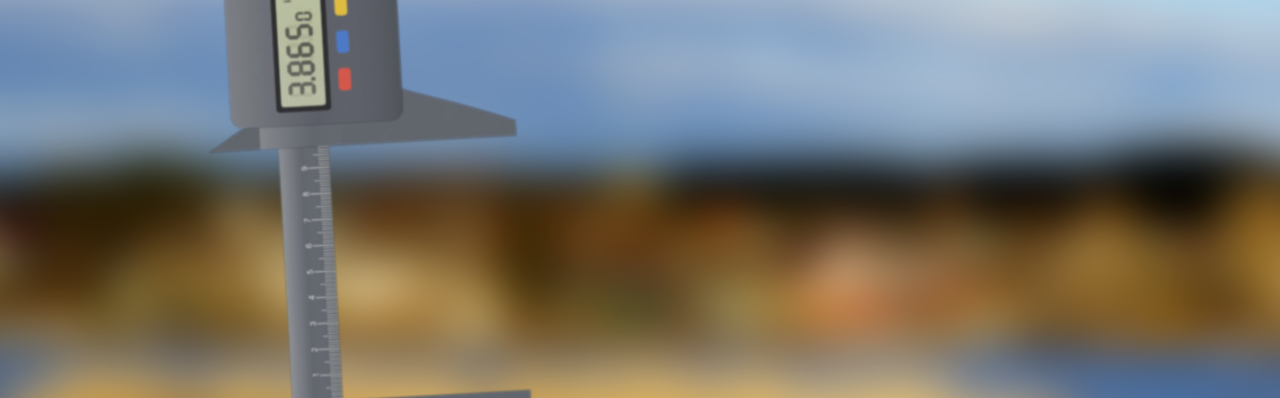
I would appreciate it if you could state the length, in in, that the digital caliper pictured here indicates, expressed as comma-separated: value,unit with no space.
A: 3.8650,in
